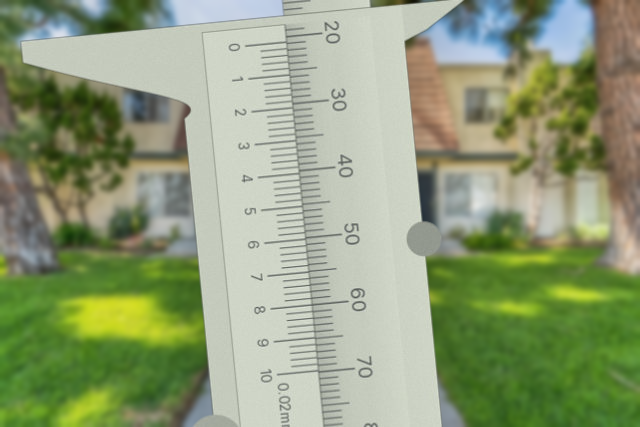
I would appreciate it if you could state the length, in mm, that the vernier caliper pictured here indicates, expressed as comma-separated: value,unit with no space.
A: 20.8,mm
